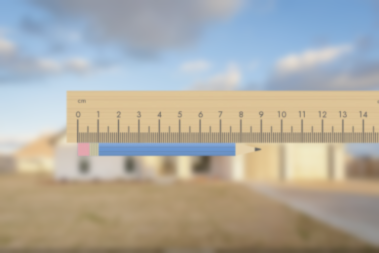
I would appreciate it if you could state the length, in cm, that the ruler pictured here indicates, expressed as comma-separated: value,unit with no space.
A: 9,cm
